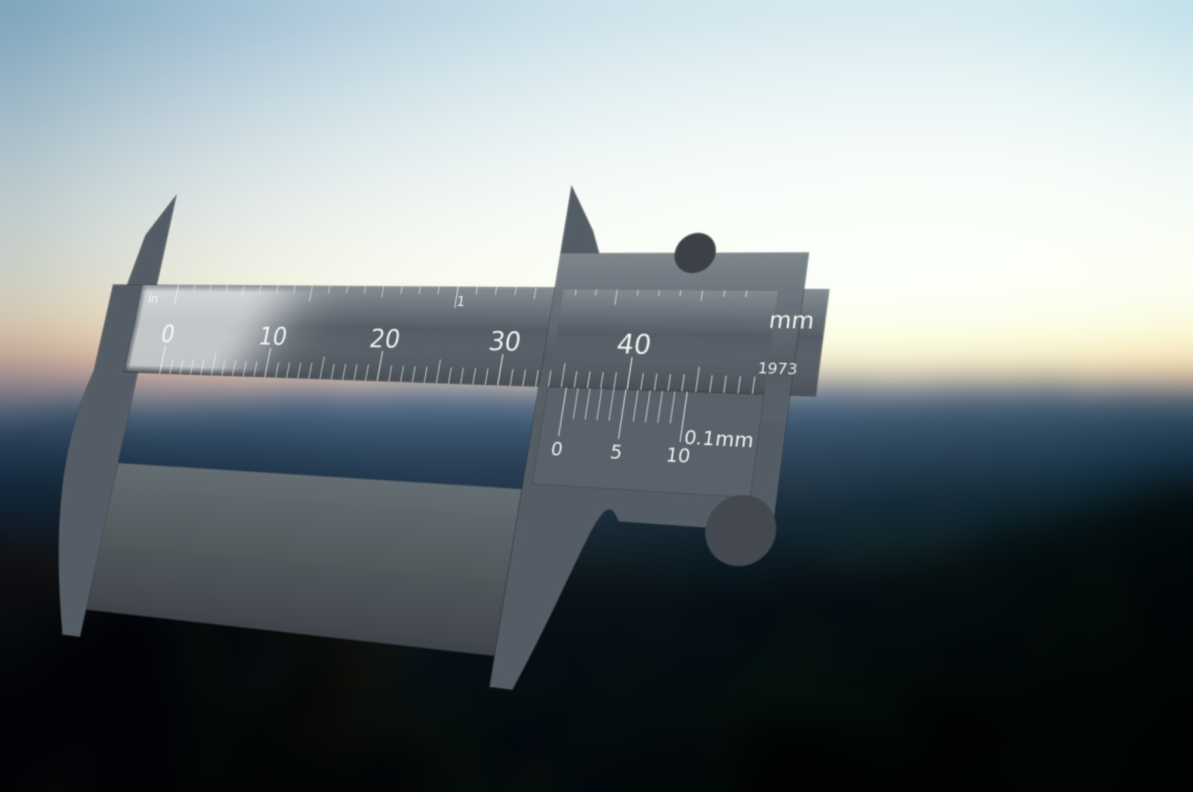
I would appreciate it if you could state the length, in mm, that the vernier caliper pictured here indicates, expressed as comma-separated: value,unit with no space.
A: 35.4,mm
